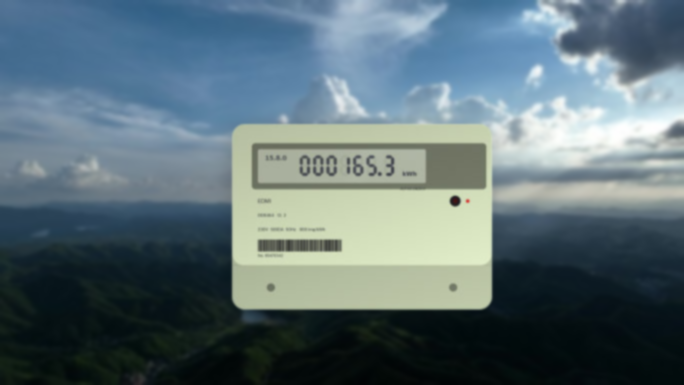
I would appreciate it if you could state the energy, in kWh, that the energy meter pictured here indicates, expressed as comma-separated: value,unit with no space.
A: 165.3,kWh
